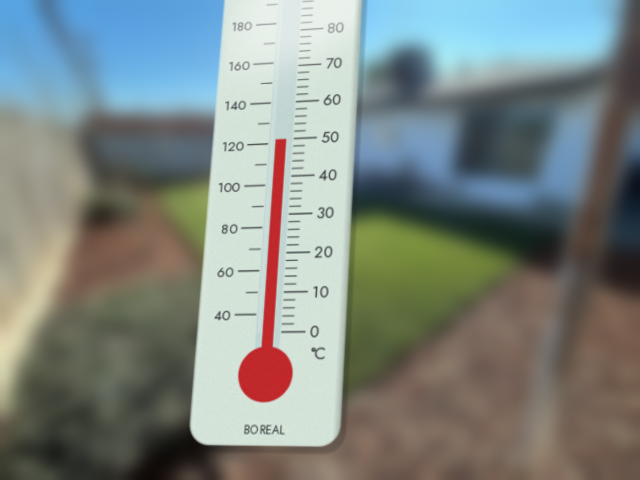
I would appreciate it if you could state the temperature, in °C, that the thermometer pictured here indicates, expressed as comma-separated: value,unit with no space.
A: 50,°C
